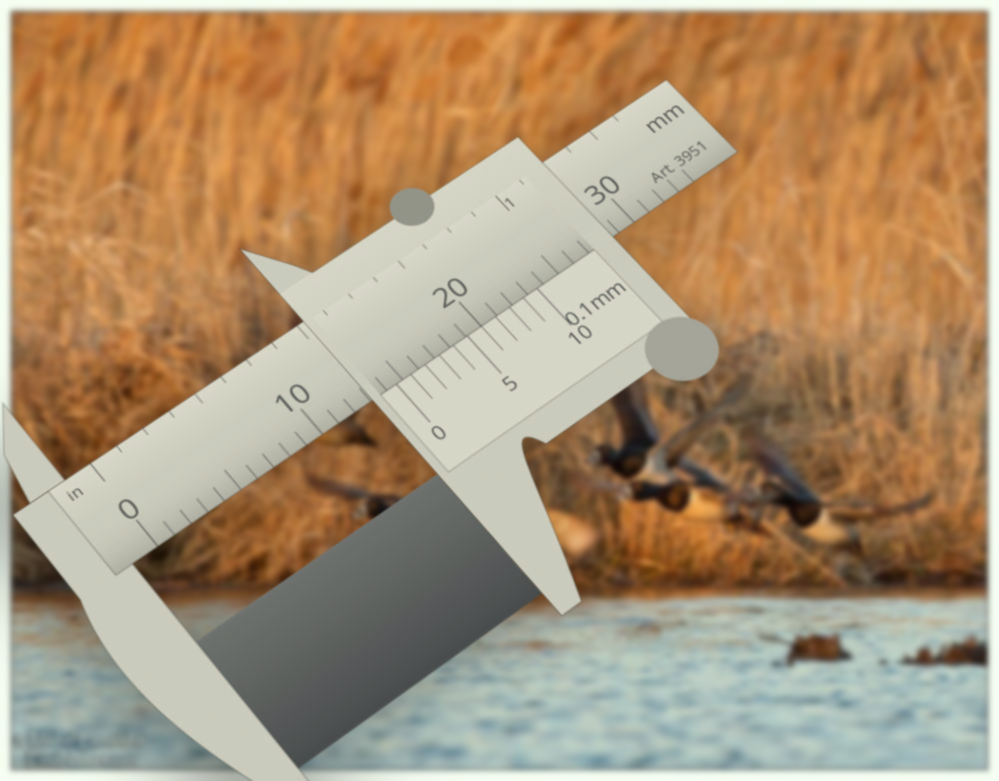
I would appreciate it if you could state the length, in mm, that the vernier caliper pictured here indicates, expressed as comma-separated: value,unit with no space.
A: 14.6,mm
